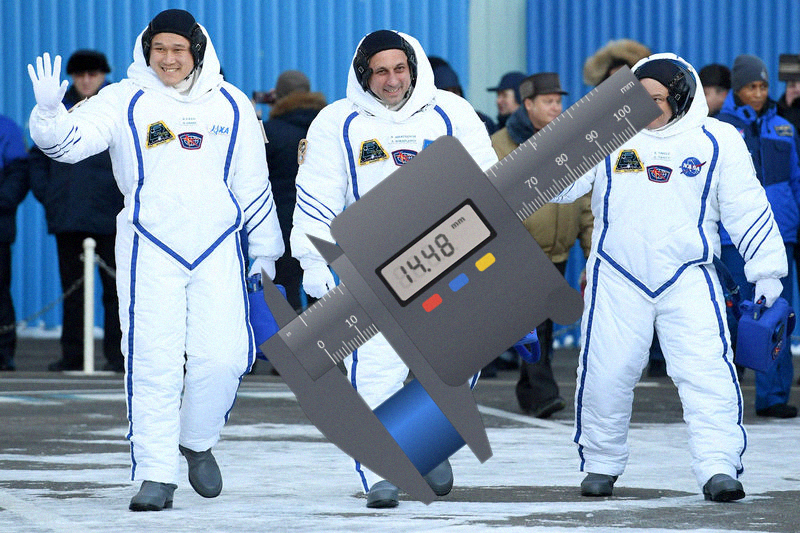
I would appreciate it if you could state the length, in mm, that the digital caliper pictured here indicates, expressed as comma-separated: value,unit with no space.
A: 14.48,mm
